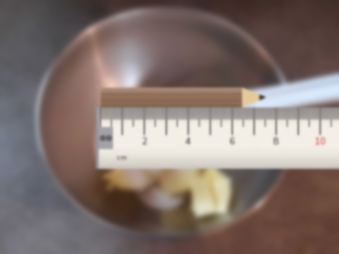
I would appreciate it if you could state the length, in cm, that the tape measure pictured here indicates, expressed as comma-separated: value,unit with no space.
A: 7.5,cm
